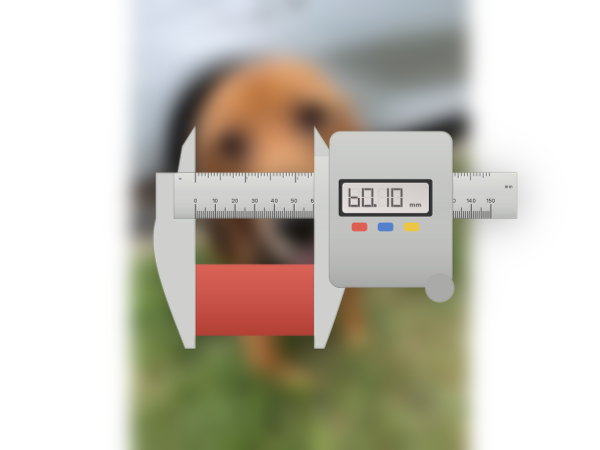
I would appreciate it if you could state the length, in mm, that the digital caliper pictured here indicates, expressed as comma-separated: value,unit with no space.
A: 60.10,mm
